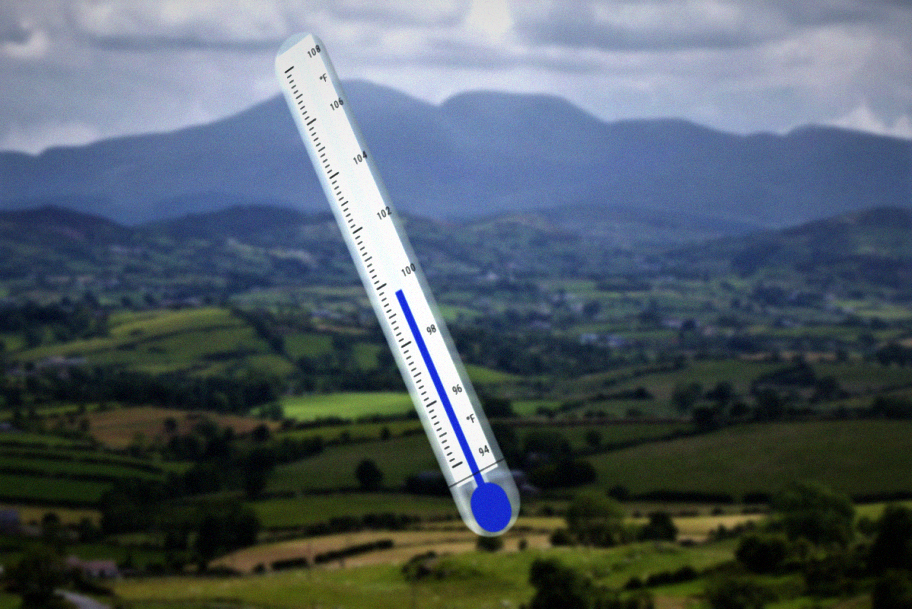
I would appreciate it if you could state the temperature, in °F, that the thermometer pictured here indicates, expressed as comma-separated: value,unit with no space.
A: 99.6,°F
